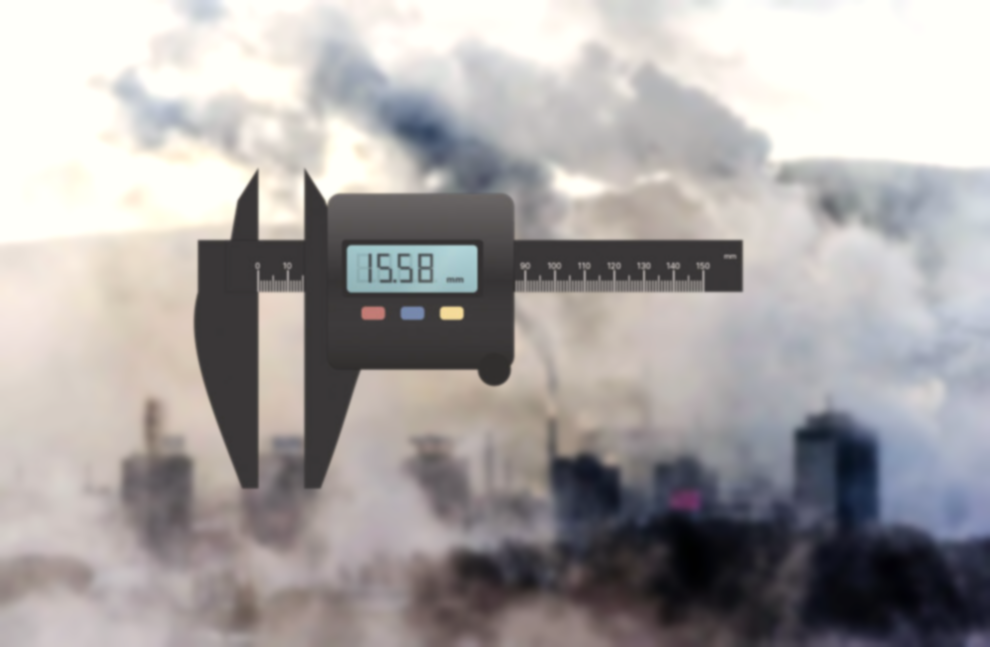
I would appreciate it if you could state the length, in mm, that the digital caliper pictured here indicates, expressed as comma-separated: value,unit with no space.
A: 15.58,mm
